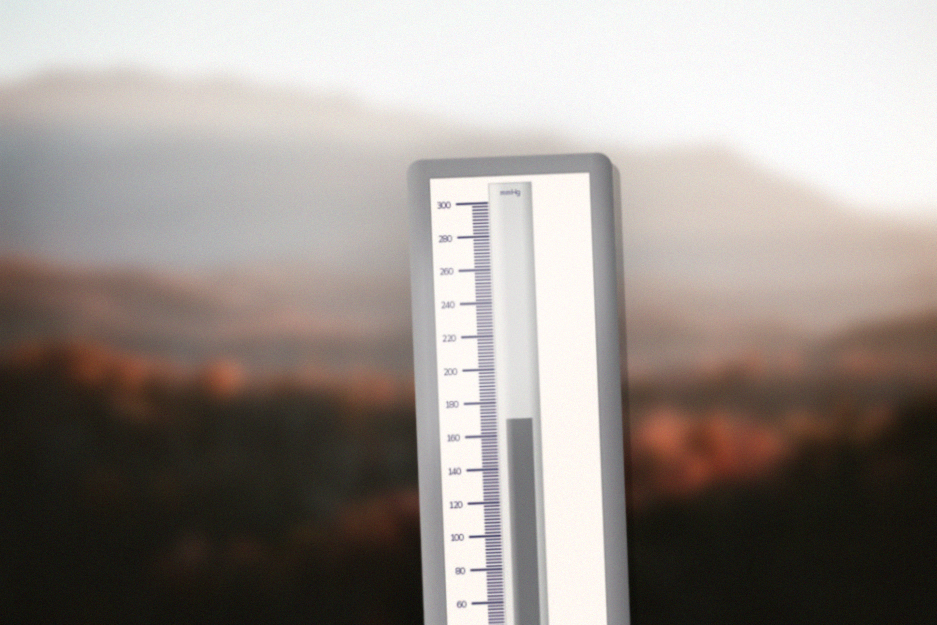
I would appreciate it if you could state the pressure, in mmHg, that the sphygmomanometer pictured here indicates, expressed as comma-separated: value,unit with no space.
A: 170,mmHg
